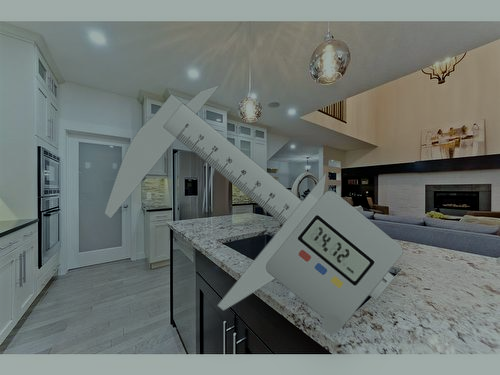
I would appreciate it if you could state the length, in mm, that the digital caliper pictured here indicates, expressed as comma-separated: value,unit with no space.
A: 74.72,mm
